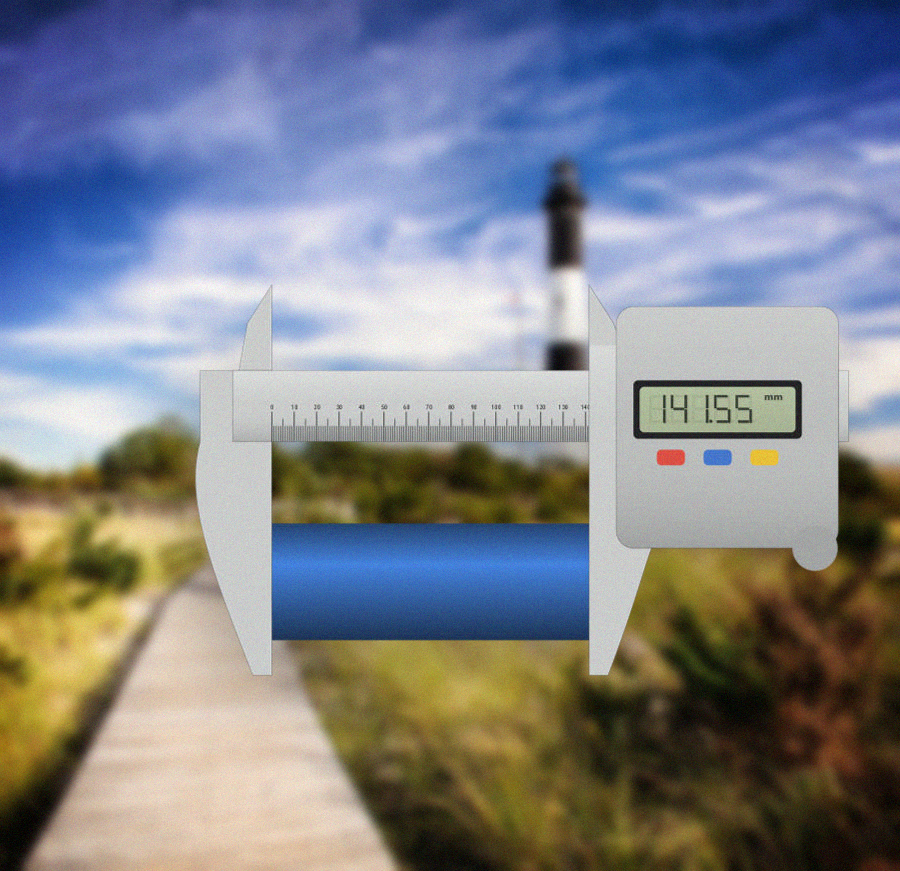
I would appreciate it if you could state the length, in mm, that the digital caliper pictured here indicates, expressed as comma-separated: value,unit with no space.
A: 141.55,mm
